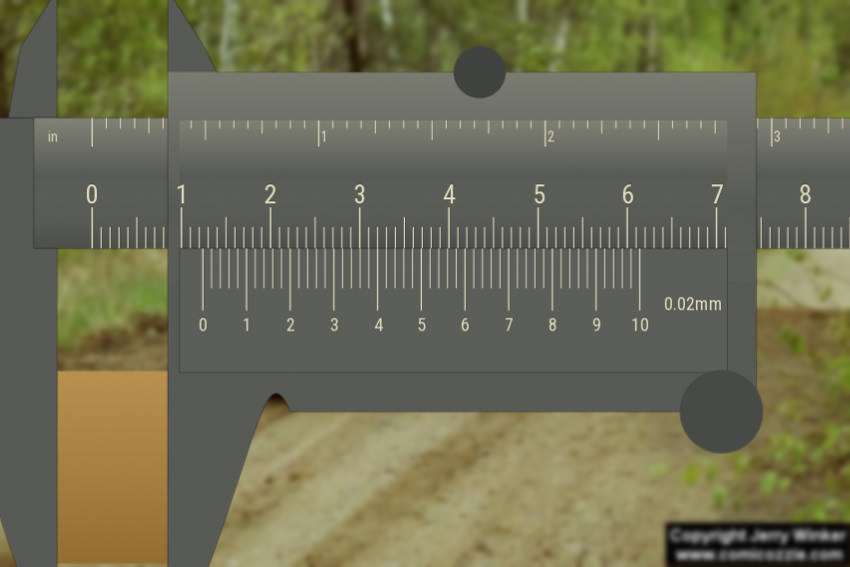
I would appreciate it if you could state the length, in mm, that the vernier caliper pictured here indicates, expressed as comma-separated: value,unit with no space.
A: 12.4,mm
